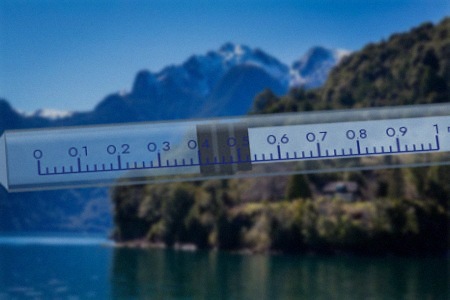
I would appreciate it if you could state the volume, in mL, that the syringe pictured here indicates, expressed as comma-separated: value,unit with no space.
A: 0.4,mL
